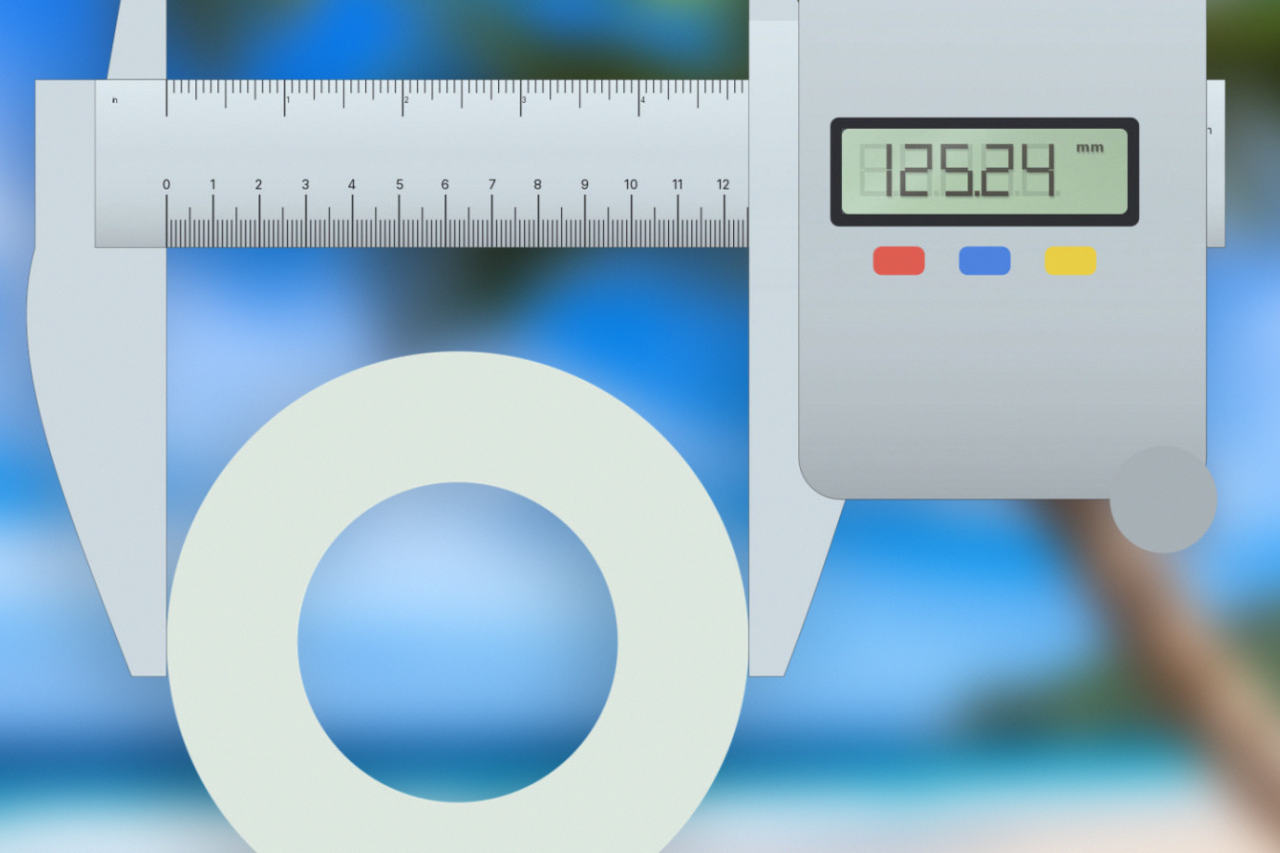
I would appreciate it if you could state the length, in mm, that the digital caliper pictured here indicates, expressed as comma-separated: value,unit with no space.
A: 125.24,mm
